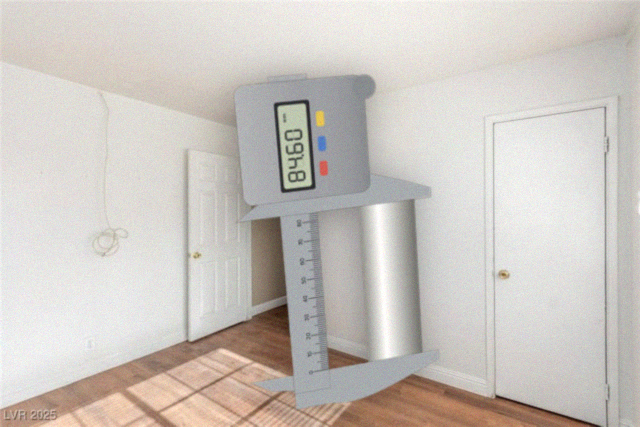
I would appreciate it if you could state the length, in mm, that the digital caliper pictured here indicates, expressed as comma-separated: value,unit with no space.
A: 84.60,mm
